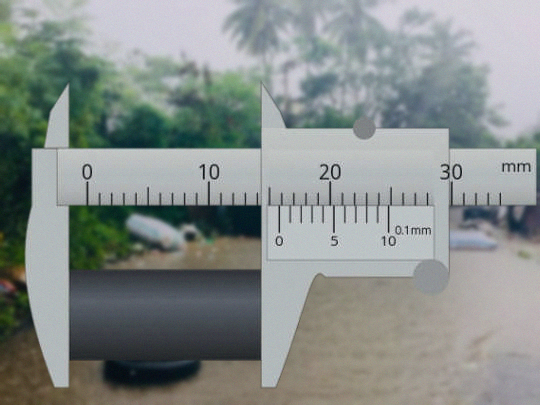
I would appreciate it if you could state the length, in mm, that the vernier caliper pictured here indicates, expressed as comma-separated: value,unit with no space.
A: 15.8,mm
